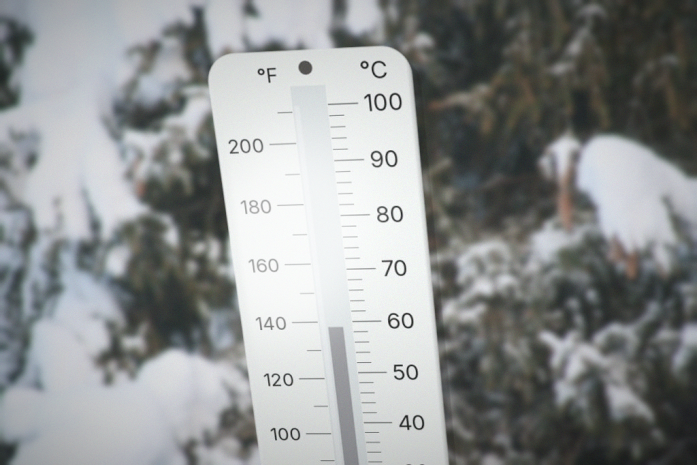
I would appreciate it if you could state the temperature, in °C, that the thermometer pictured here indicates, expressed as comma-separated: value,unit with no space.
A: 59,°C
